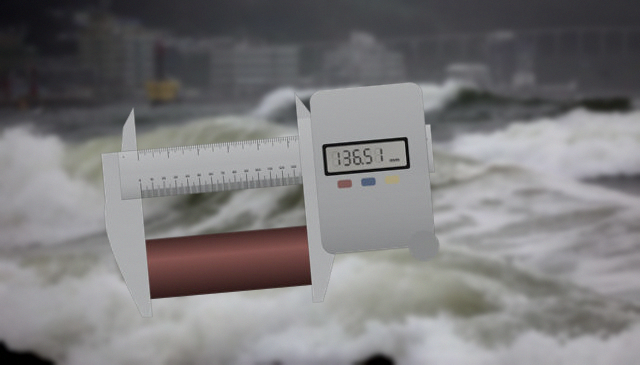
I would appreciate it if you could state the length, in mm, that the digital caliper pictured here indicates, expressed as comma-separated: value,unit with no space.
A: 136.51,mm
